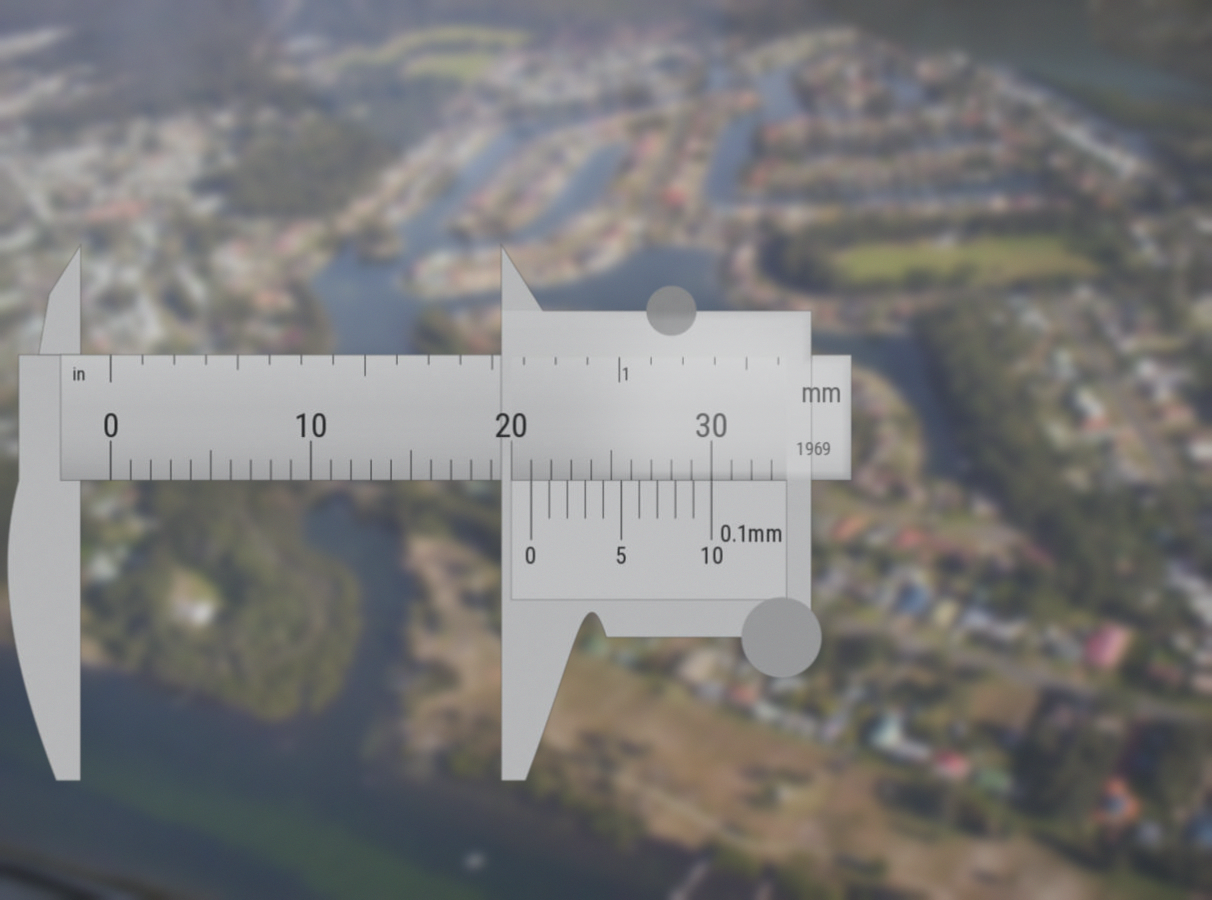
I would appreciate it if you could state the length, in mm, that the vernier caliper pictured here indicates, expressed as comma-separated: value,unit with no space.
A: 21.0,mm
